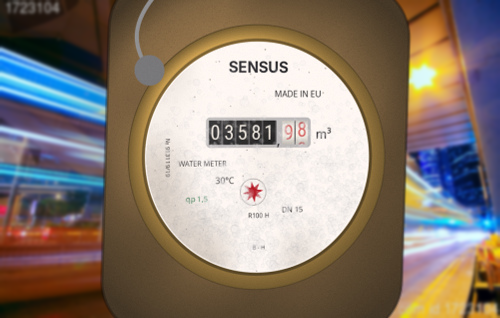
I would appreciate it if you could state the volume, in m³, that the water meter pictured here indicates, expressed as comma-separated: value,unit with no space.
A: 3581.98,m³
